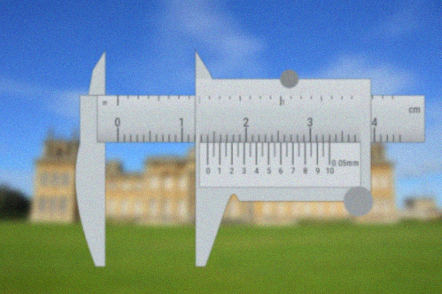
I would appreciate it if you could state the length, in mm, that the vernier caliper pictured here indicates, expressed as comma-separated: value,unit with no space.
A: 14.0,mm
